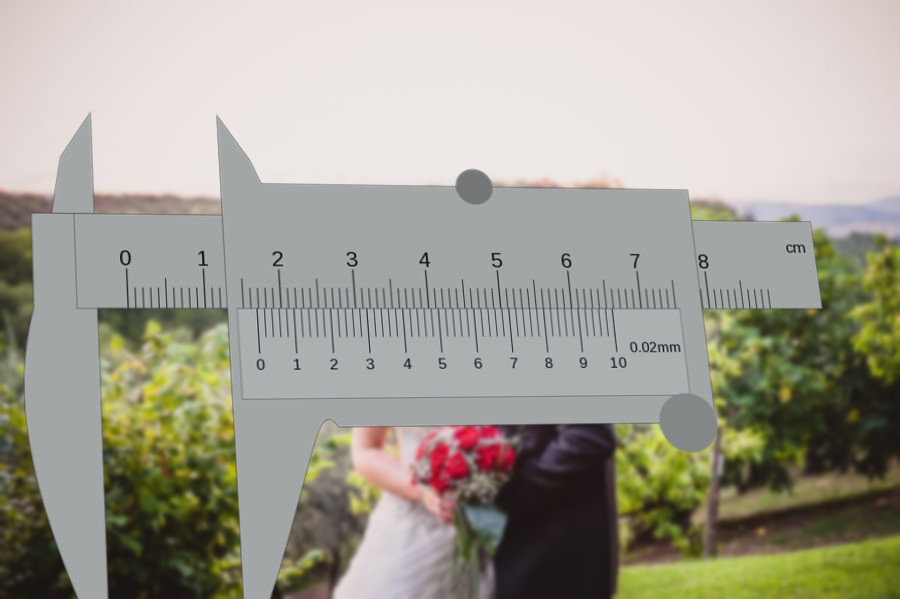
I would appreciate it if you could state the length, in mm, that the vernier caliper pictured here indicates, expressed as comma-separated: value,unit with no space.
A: 16.8,mm
